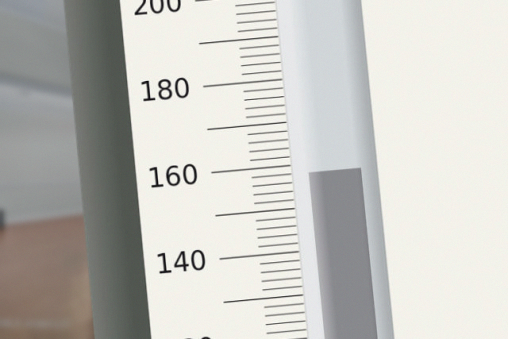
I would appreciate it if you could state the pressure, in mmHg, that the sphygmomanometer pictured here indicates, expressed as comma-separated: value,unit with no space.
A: 158,mmHg
